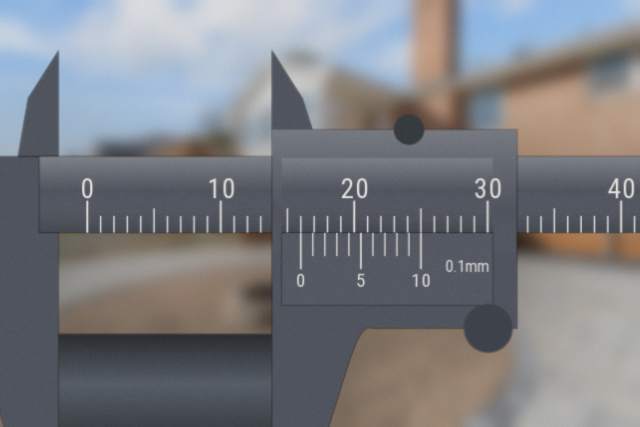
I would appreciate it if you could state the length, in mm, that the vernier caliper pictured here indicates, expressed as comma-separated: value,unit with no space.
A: 16.0,mm
